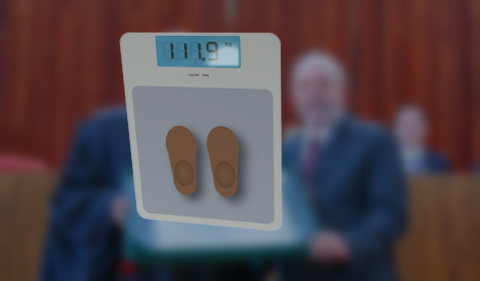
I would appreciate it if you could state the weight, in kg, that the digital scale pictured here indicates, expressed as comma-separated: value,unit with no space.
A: 111.9,kg
